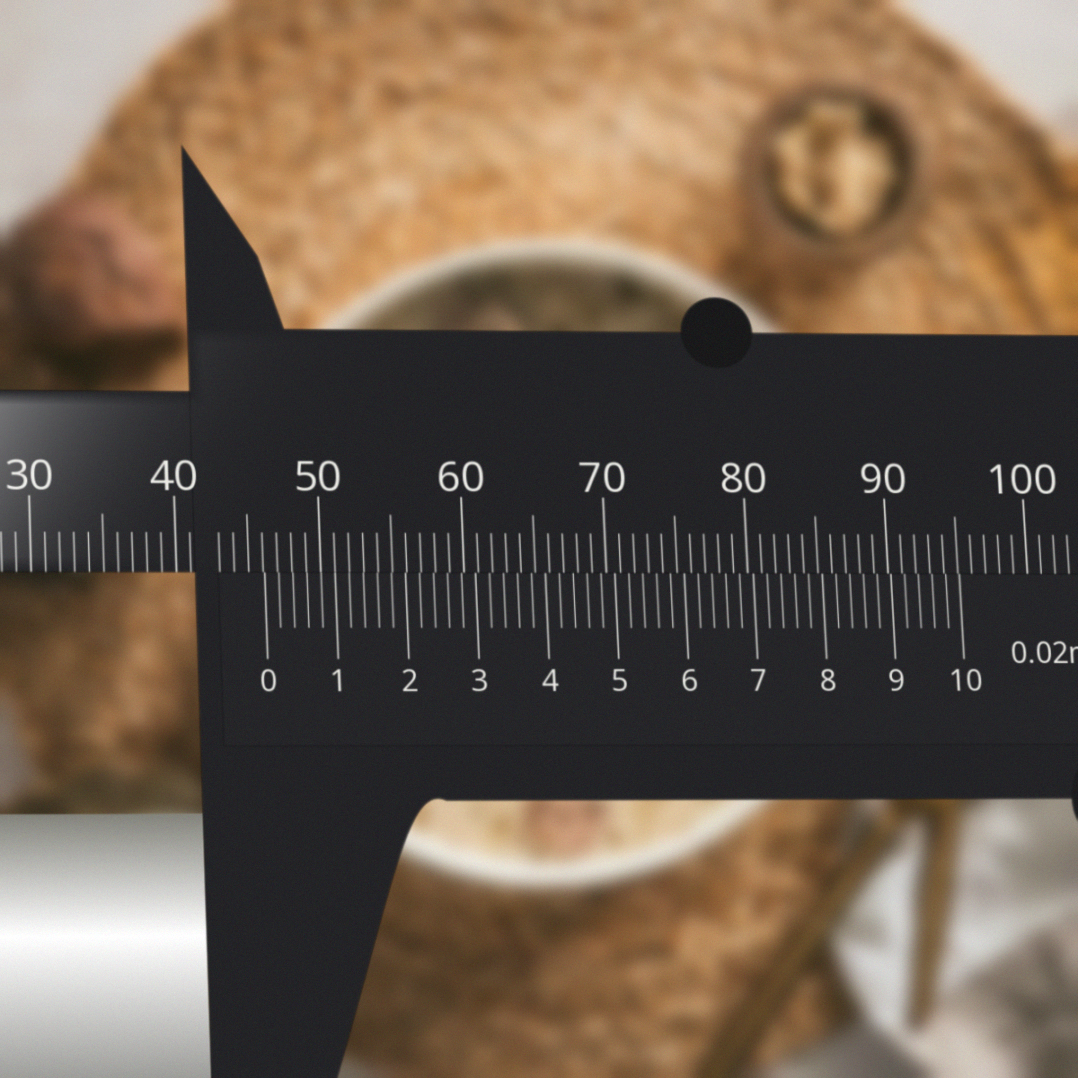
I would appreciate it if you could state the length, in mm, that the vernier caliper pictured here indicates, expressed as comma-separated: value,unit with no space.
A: 46.1,mm
